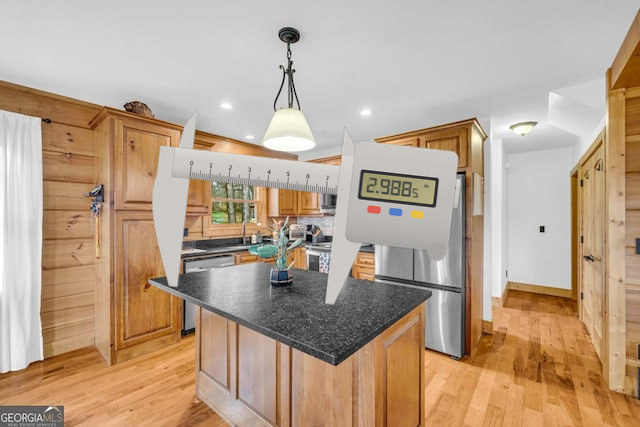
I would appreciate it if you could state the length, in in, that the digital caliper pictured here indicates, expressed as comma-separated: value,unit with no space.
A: 2.9885,in
